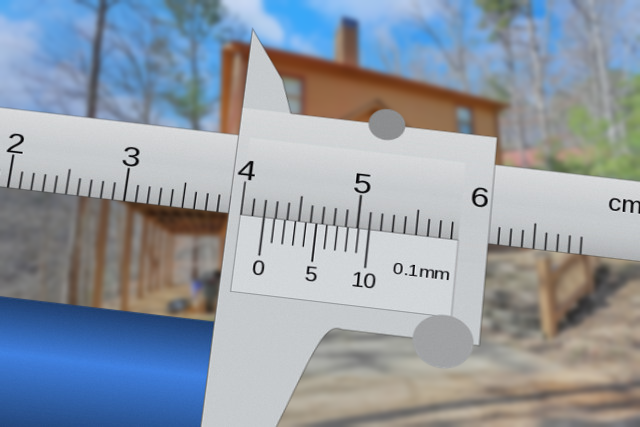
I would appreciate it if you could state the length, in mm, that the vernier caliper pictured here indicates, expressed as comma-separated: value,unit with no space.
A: 42.0,mm
